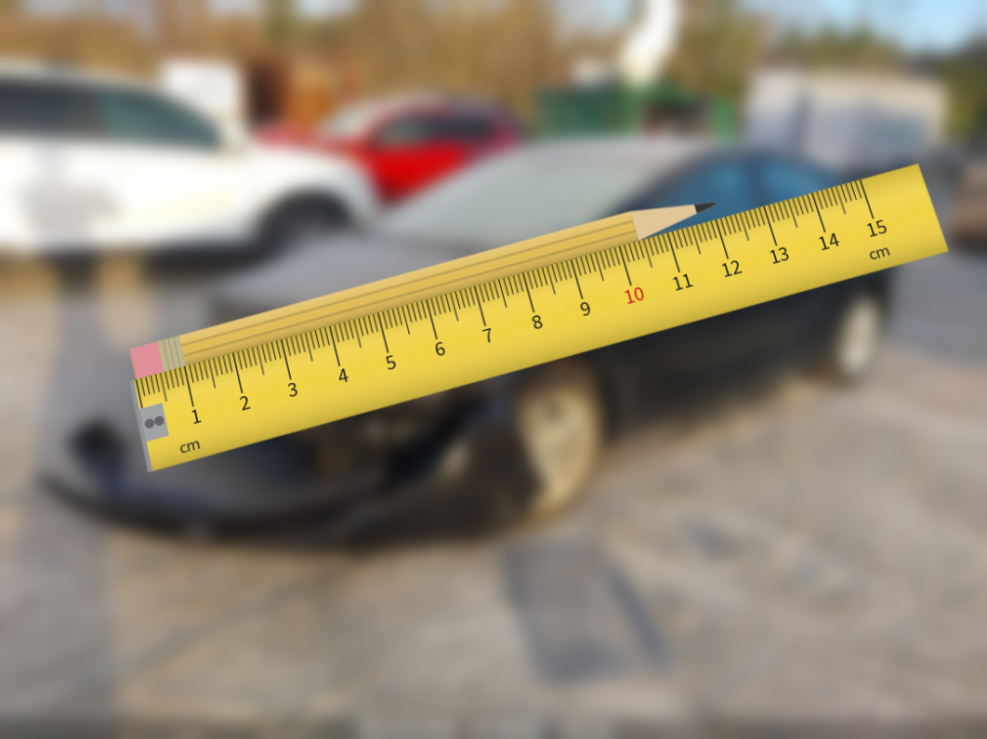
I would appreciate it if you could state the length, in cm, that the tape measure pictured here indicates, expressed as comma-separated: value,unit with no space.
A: 12.1,cm
